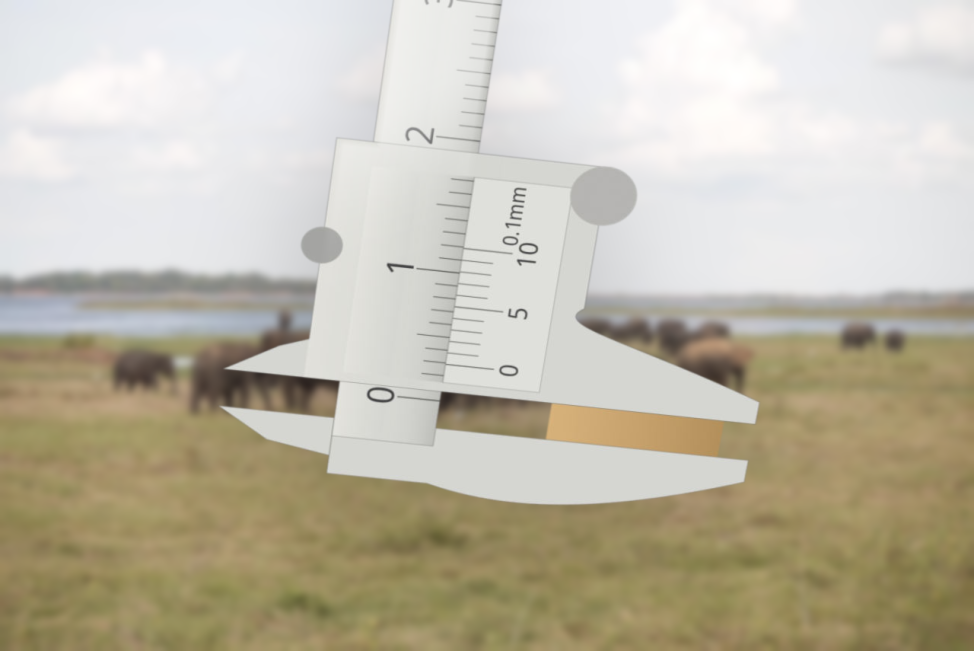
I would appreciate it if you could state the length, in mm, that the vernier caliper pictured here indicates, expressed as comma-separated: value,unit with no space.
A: 2.9,mm
